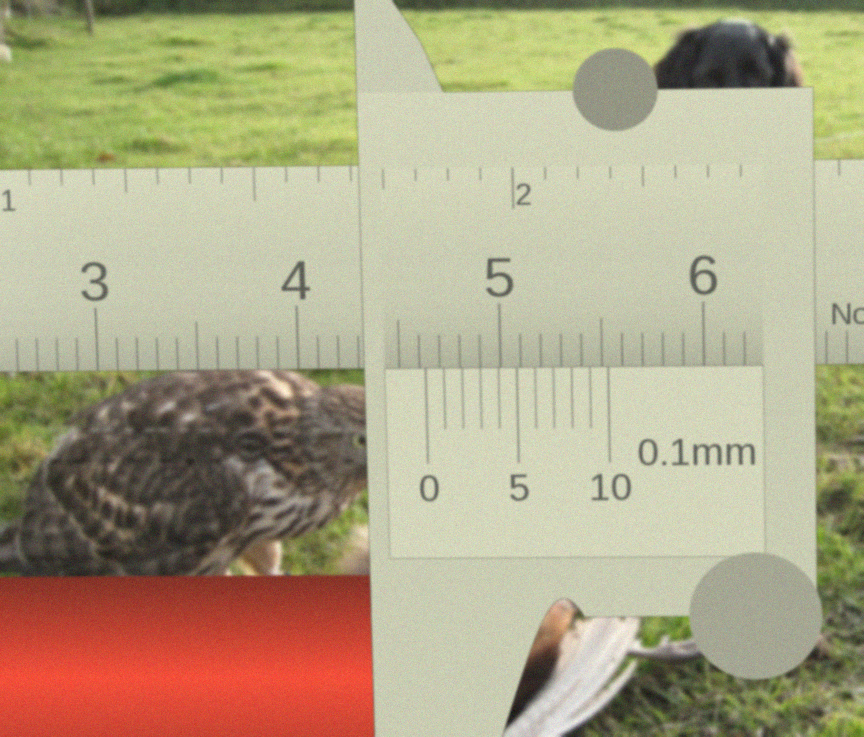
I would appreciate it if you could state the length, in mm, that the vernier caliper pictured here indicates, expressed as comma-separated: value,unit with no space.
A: 46.3,mm
